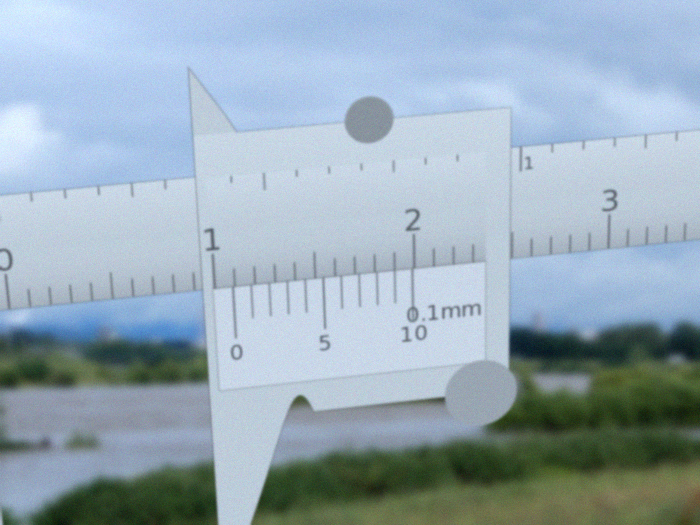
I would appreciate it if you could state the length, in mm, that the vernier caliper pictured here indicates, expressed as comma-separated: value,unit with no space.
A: 10.9,mm
